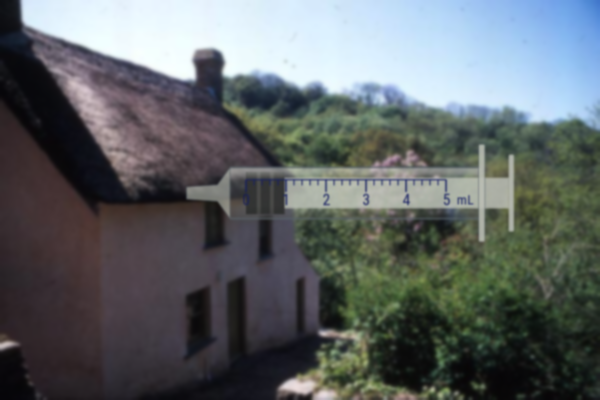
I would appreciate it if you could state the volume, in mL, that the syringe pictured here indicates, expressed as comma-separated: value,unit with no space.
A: 0,mL
